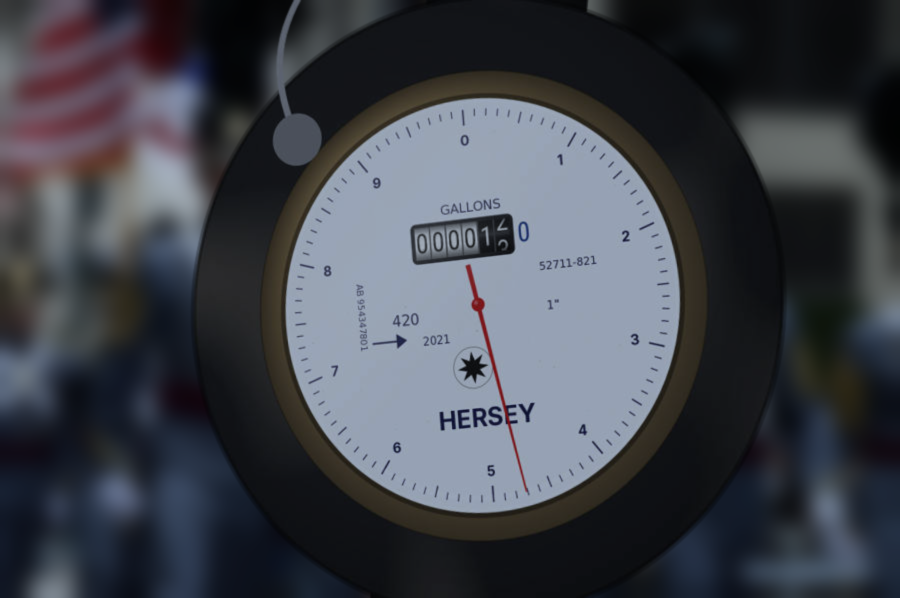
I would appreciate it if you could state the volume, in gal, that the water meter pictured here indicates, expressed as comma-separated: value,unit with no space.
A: 124.7,gal
